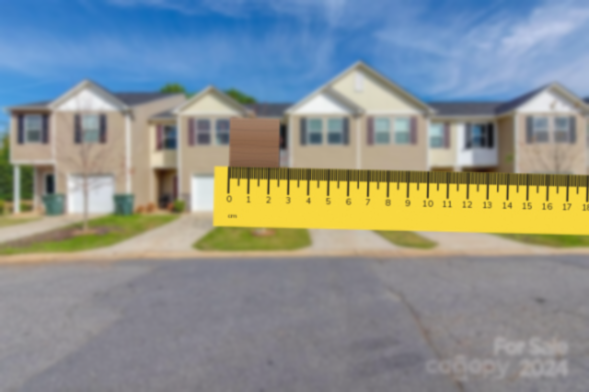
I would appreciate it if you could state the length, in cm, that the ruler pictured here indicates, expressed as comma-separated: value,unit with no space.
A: 2.5,cm
